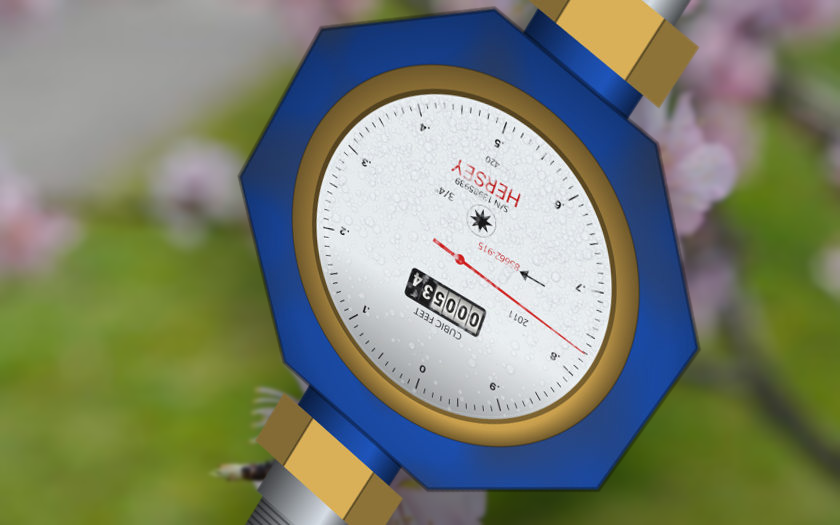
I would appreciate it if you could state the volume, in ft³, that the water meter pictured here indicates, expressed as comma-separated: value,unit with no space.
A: 533.77,ft³
